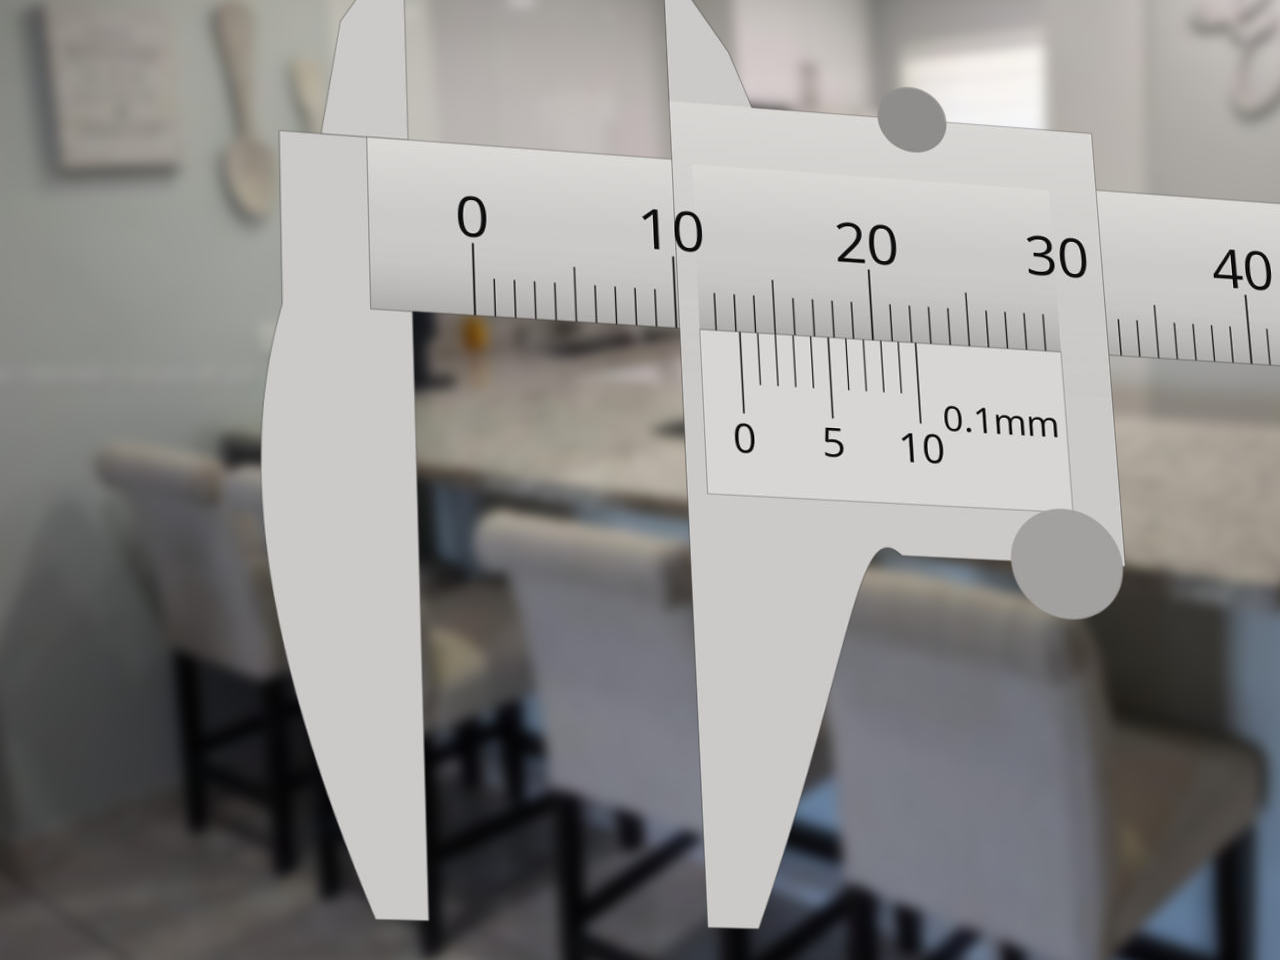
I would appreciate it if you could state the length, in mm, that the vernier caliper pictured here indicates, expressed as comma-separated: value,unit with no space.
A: 13.2,mm
